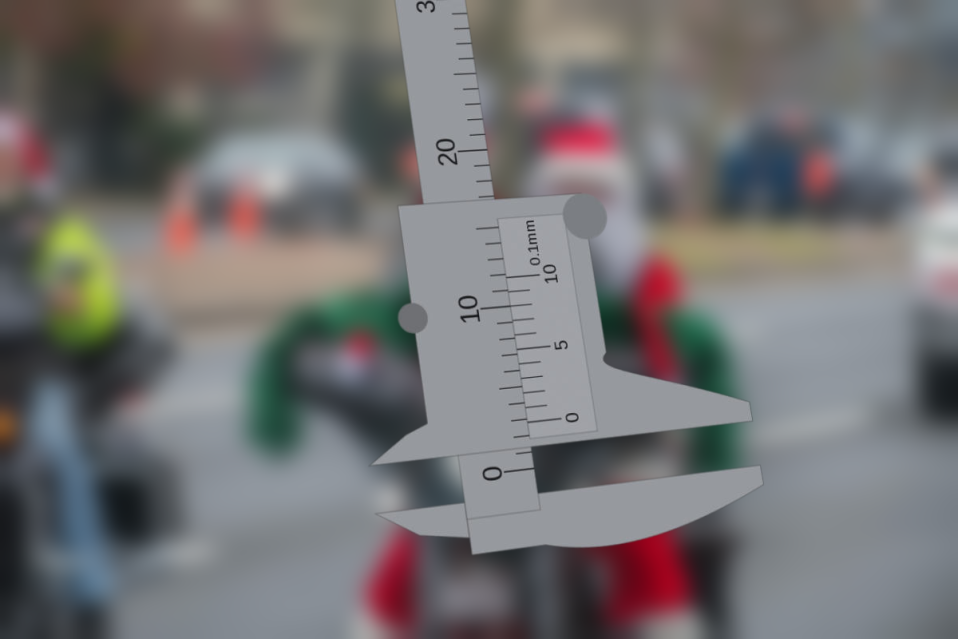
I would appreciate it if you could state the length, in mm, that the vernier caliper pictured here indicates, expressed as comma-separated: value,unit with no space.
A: 2.8,mm
